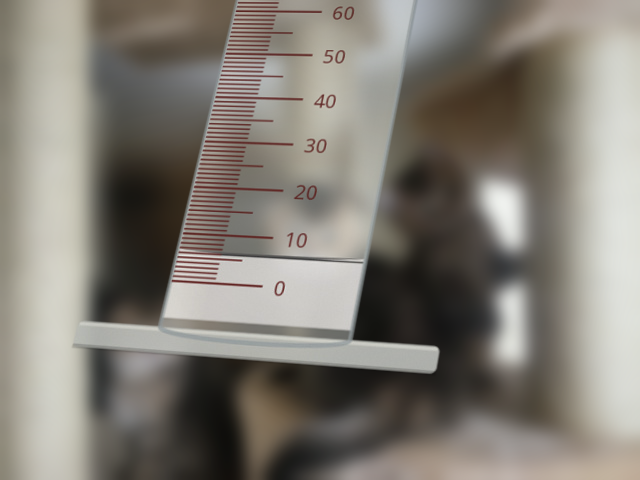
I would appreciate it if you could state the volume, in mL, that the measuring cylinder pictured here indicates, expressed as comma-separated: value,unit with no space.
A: 6,mL
